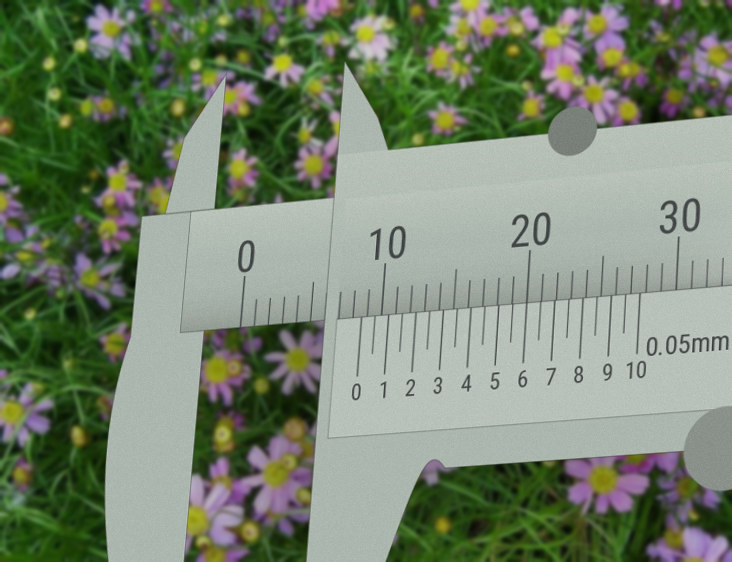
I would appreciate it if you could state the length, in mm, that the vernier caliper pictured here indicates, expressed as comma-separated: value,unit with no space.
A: 8.6,mm
